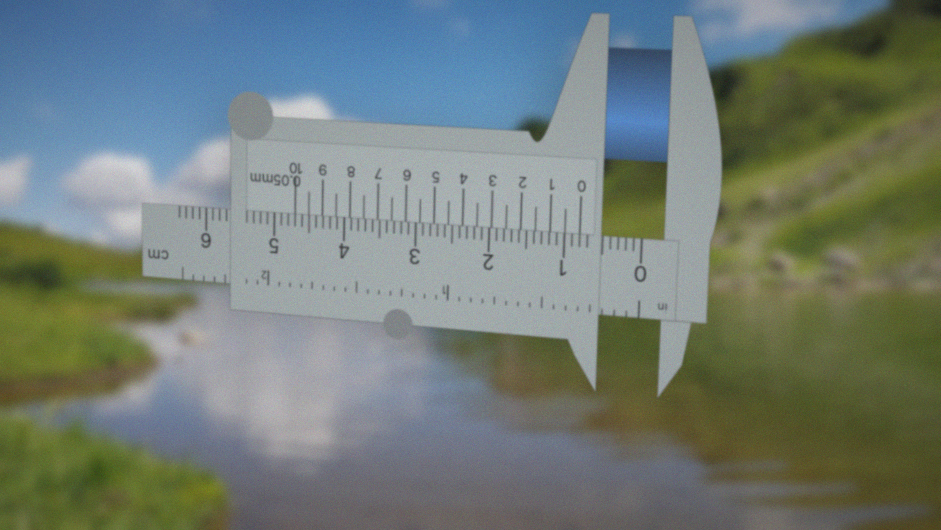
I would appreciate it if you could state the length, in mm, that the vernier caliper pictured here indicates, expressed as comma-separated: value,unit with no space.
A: 8.0,mm
